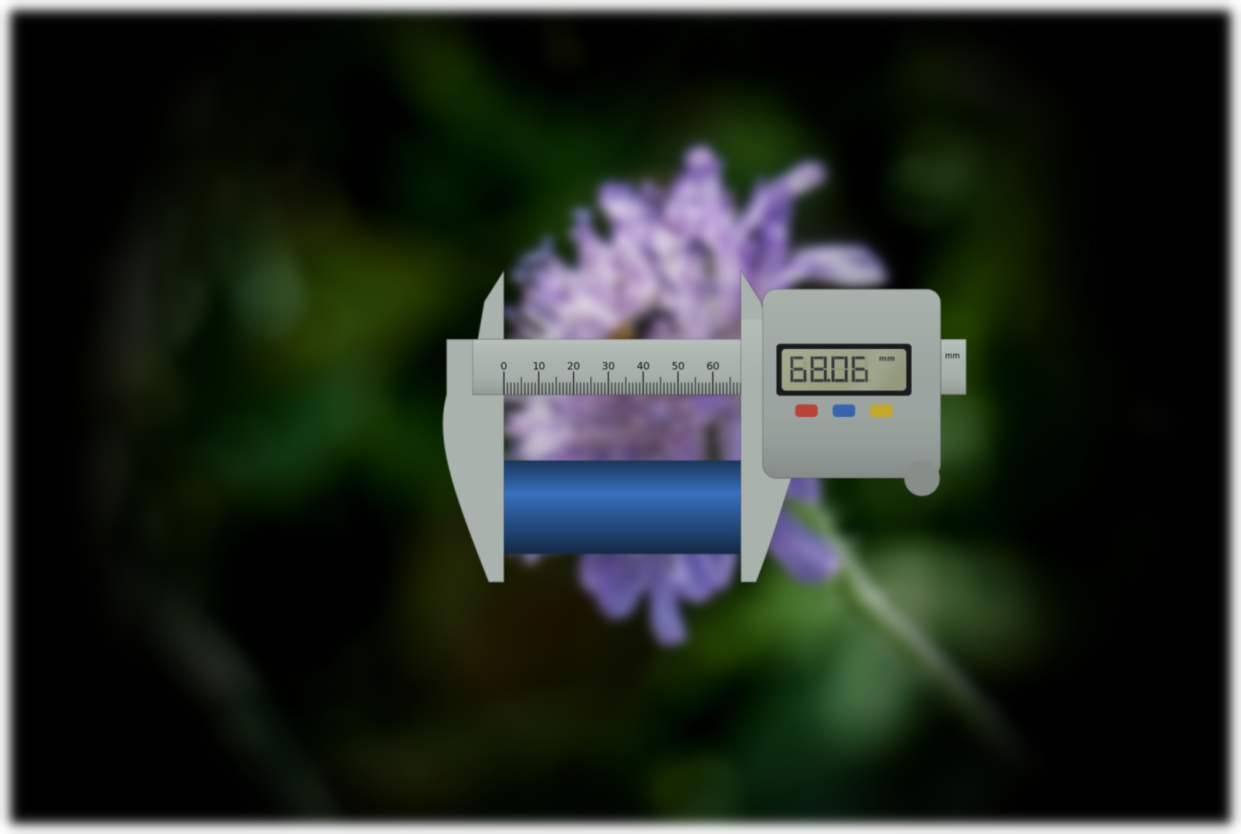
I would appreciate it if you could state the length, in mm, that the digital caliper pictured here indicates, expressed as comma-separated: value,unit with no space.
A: 68.06,mm
